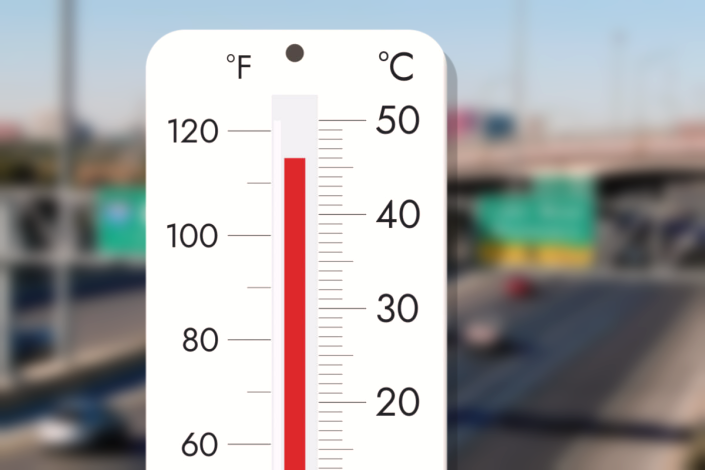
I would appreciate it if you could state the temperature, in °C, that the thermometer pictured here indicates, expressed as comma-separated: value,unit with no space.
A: 46,°C
